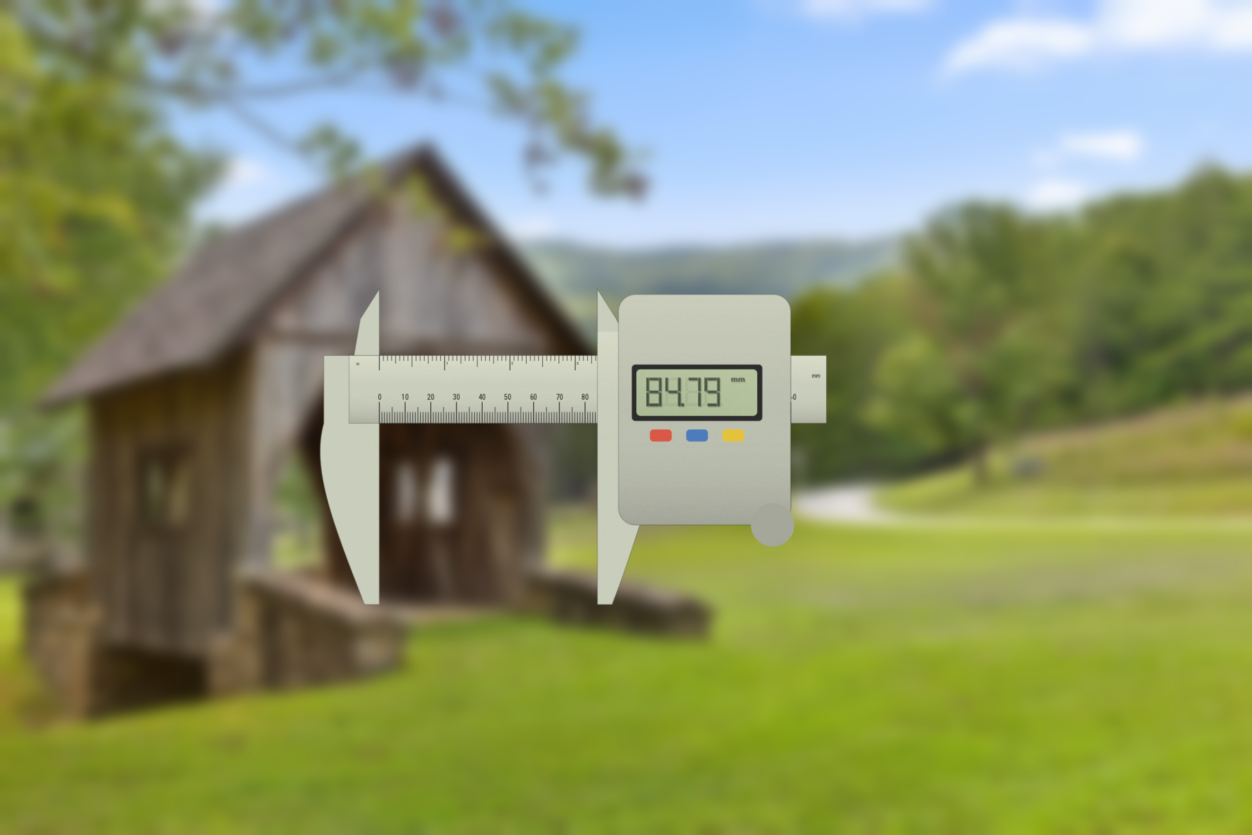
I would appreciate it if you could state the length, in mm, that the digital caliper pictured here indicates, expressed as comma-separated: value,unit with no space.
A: 84.79,mm
